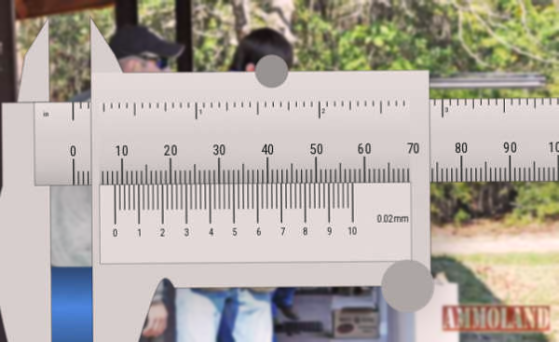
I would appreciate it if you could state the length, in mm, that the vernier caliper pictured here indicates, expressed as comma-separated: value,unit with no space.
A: 8.5,mm
